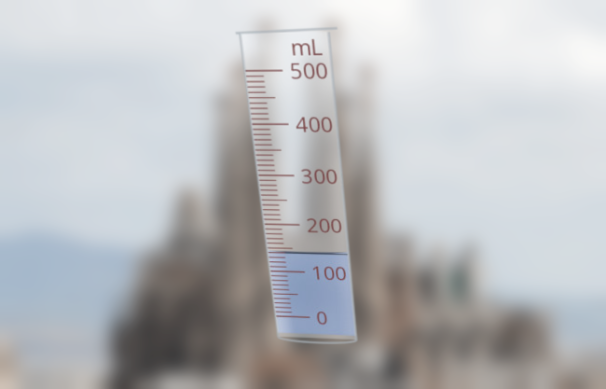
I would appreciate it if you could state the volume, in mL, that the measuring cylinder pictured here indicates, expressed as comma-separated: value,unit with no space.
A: 140,mL
